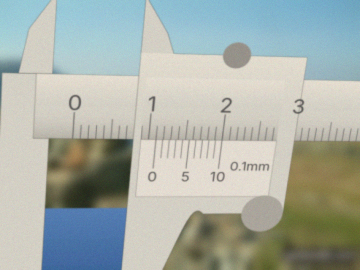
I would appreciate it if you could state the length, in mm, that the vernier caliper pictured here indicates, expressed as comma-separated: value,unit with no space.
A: 11.0,mm
